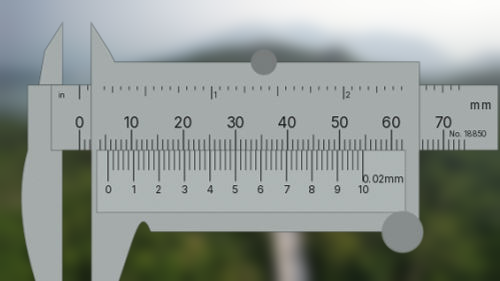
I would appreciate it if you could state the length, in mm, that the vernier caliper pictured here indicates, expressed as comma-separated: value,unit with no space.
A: 5.5,mm
